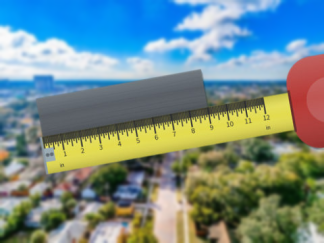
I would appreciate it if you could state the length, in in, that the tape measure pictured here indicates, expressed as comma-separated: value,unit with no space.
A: 9,in
